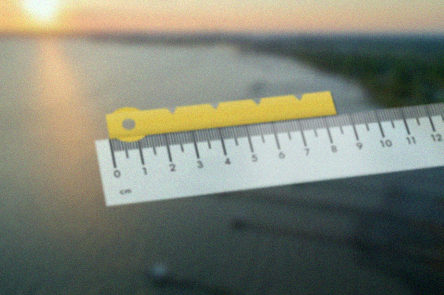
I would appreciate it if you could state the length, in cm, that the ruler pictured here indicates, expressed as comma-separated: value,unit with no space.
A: 8.5,cm
